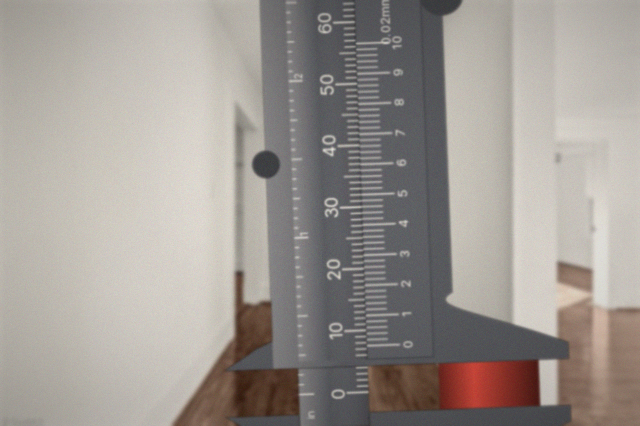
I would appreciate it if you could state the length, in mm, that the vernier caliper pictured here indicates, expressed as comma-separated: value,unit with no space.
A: 7.5,mm
